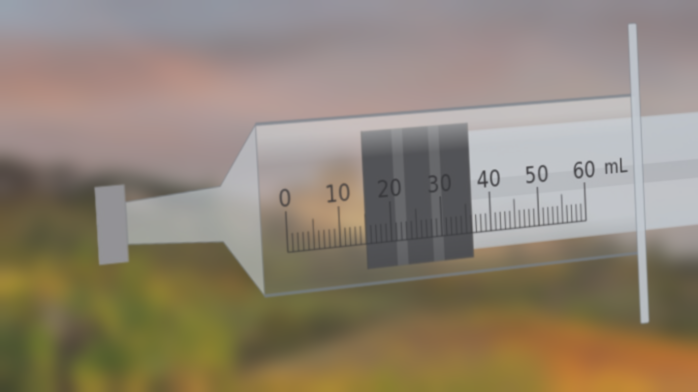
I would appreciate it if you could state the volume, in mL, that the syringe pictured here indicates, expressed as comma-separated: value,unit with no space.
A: 15,mL
